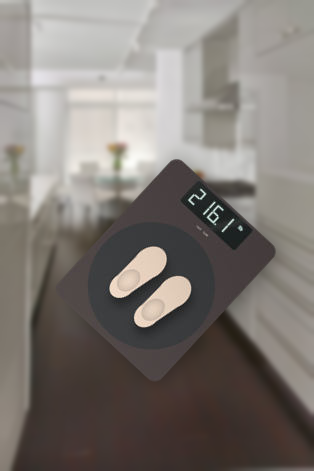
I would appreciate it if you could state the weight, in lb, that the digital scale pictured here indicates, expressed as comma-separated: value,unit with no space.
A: 216.1,lb
